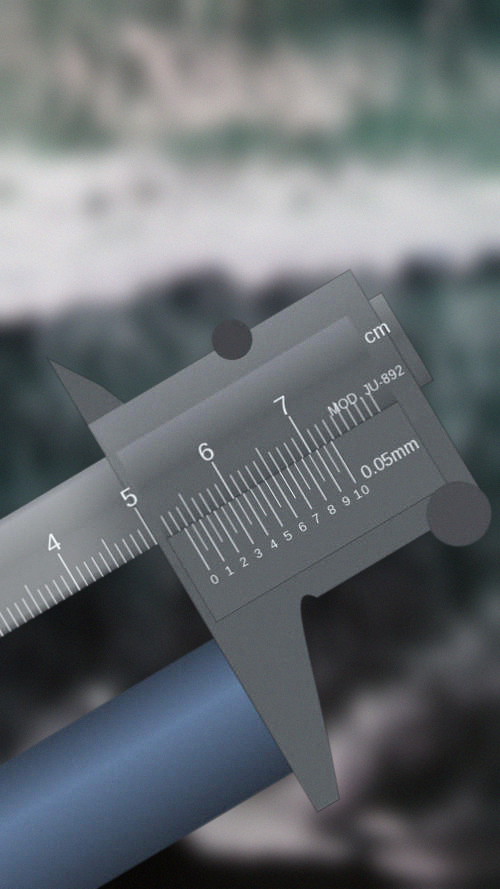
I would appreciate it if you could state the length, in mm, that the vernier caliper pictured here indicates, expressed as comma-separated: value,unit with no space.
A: 53.6,mm
